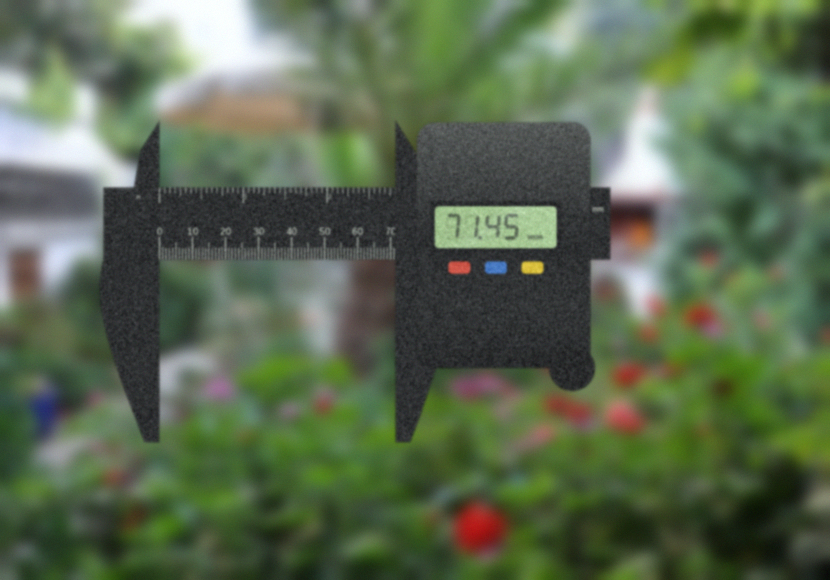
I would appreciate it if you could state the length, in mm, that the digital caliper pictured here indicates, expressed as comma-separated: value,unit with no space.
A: 71.45,mm
